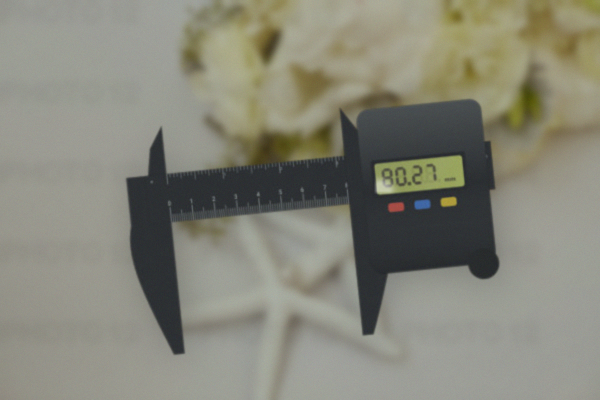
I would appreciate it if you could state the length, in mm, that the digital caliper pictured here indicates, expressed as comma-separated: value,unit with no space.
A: 80.27,mm
